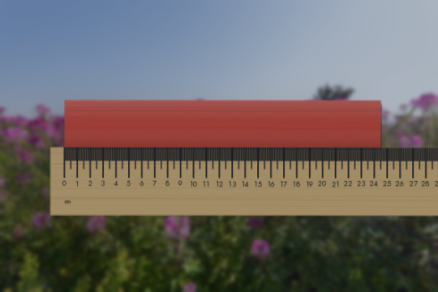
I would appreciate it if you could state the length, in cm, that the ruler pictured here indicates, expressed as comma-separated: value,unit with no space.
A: 24.5,cm
